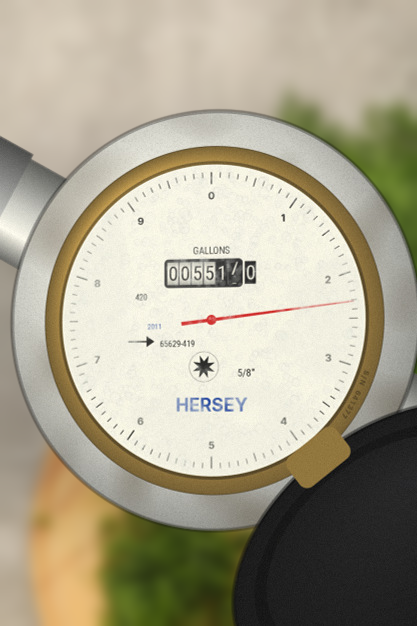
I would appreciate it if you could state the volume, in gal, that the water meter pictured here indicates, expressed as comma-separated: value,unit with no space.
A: 55172.3,gal
